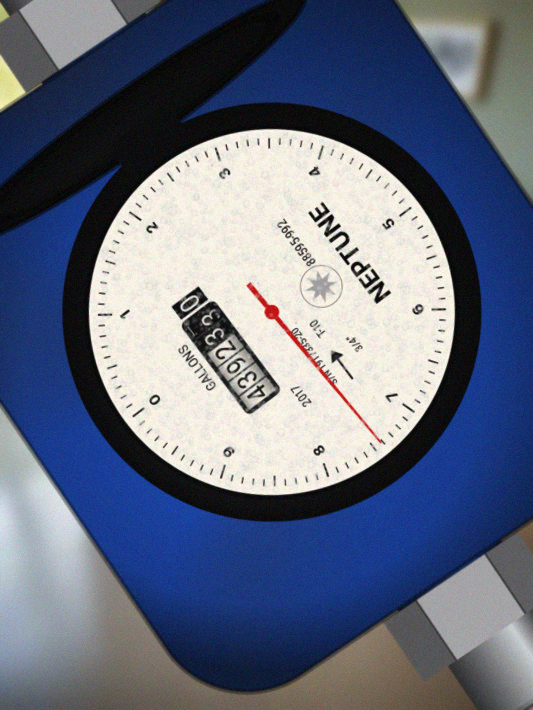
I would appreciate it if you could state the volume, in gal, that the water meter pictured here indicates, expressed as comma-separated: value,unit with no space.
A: 4392327.4,gal
